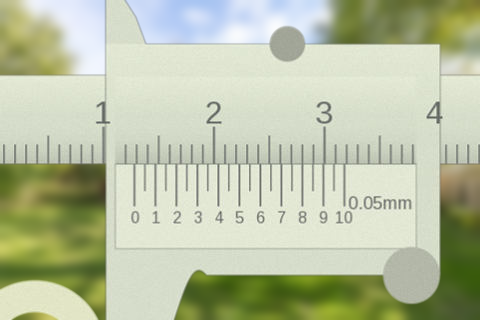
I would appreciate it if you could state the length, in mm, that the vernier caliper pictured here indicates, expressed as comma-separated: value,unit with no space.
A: 12.8,mm
